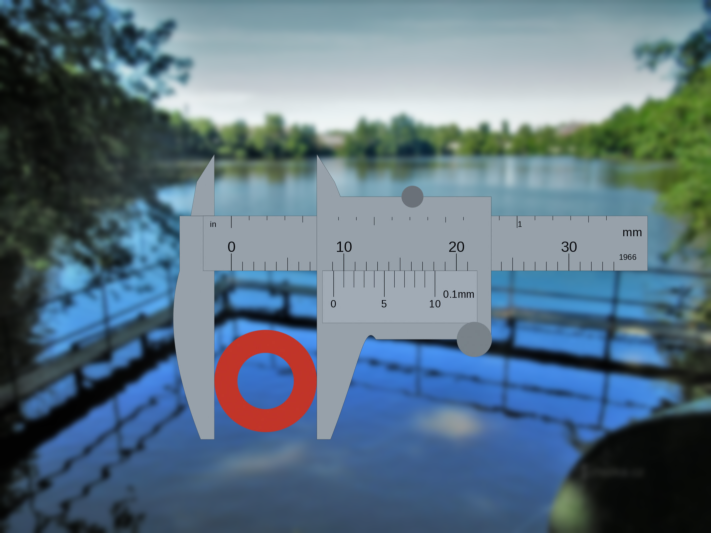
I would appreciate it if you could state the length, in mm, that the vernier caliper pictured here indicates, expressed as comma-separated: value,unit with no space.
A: 9.1,mm
